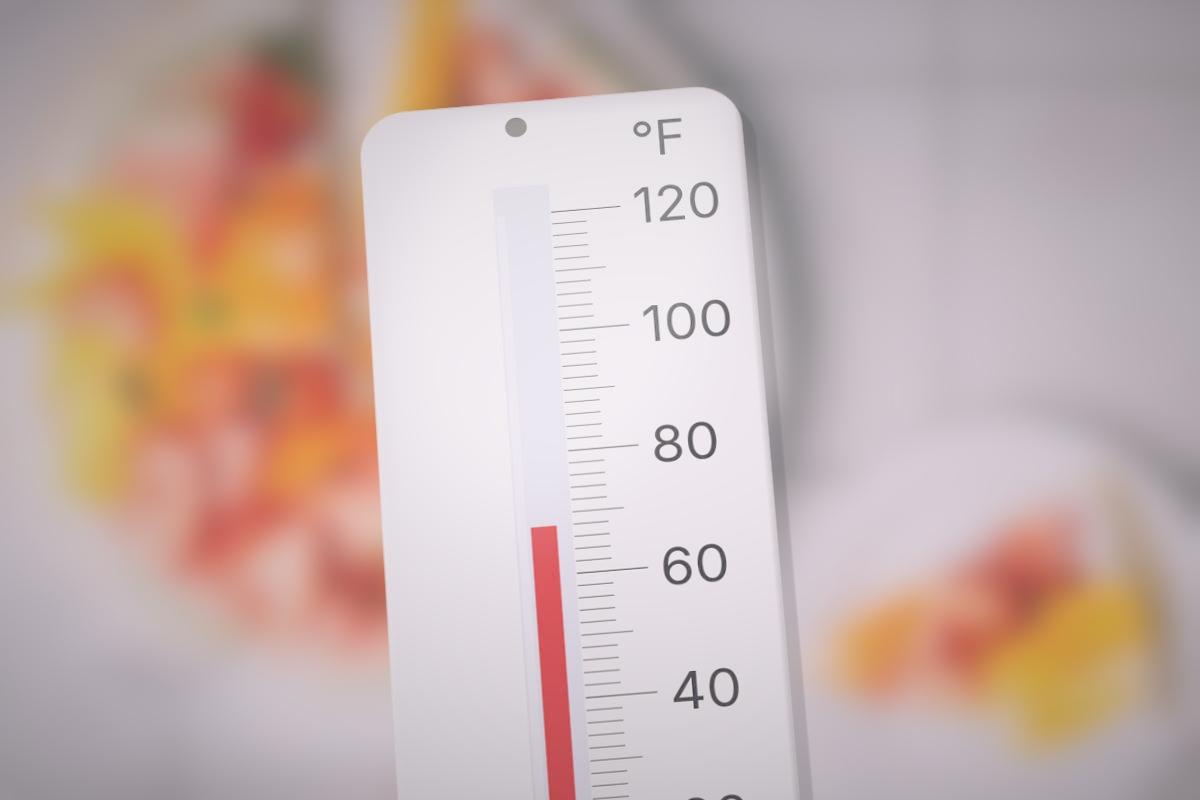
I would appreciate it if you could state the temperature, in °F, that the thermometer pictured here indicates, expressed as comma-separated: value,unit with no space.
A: 68,°F
